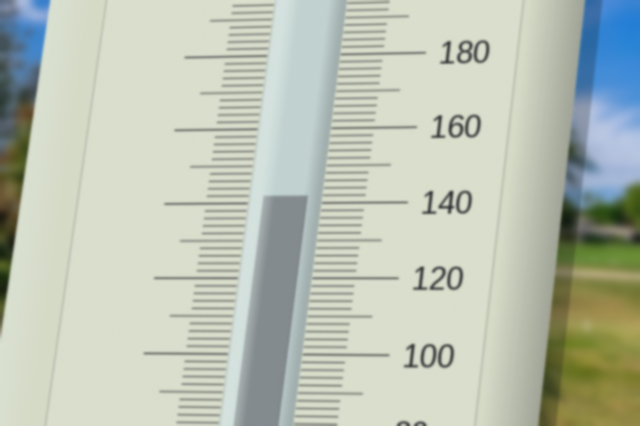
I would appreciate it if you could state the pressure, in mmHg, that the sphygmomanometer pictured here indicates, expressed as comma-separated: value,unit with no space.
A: 142,mmHg
